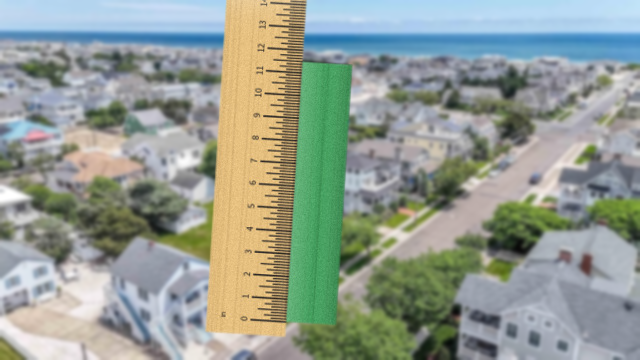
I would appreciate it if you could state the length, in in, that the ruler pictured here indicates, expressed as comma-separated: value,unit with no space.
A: 11.5,in
